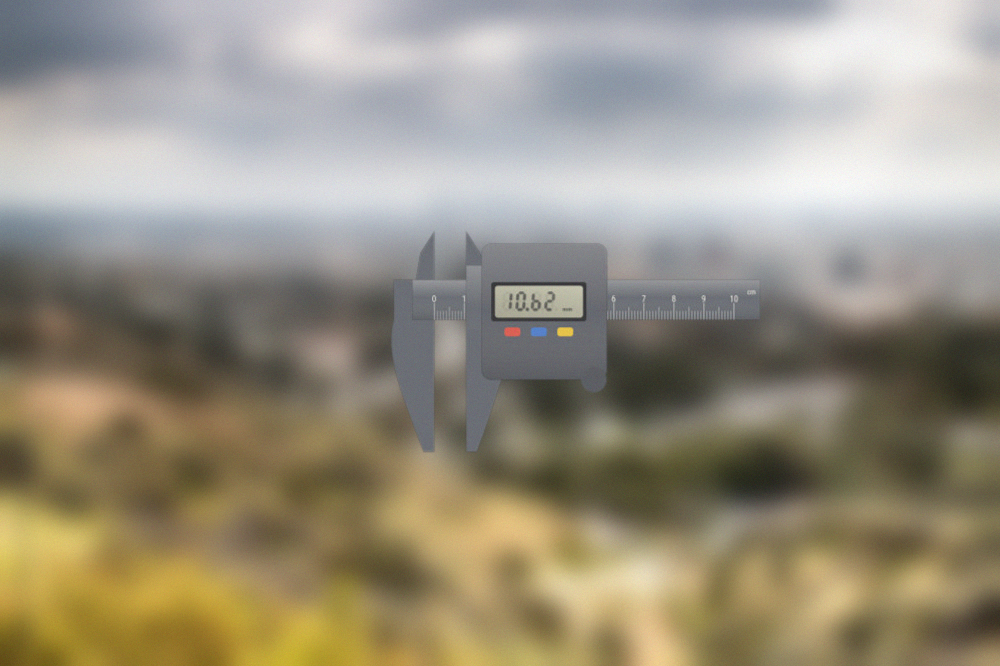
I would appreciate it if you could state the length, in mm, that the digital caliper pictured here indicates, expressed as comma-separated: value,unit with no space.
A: 10.62,mm
